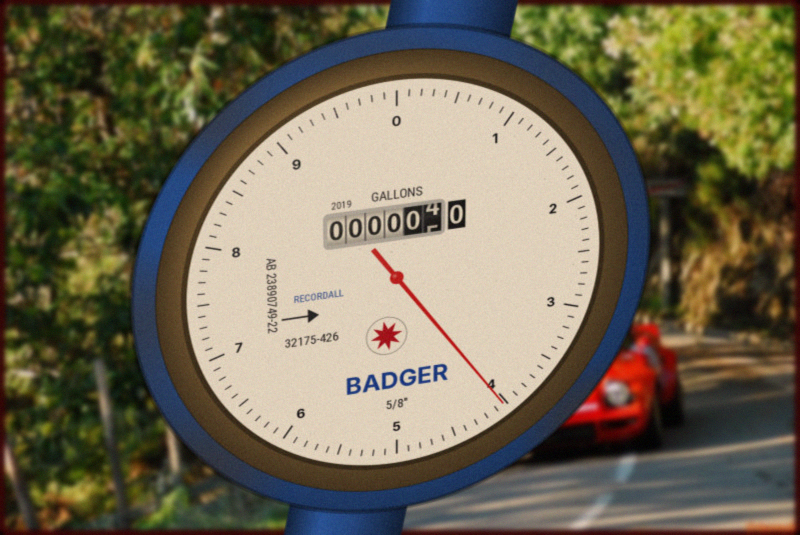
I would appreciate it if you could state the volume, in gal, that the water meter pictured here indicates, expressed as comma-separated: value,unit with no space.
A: 44.0,gal
